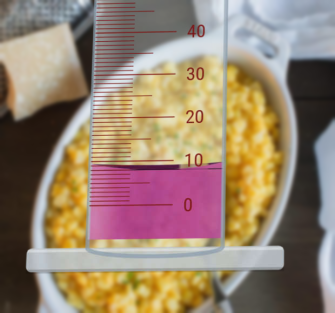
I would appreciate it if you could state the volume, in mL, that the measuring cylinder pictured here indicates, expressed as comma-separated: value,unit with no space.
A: 8,mL
